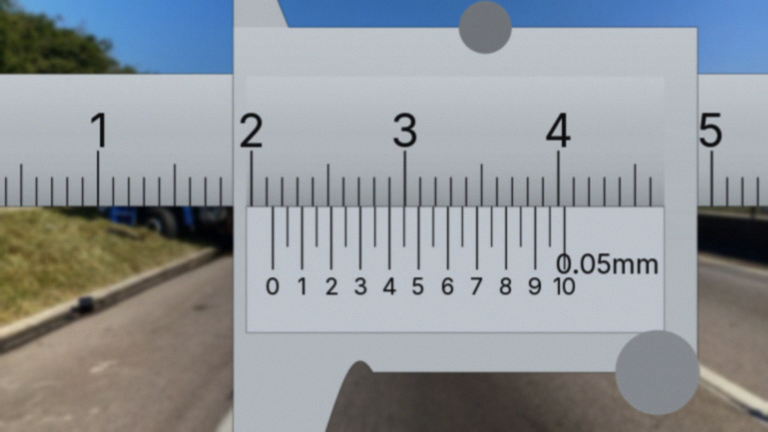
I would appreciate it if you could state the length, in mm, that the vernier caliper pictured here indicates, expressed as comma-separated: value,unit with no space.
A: 21.4,mm
